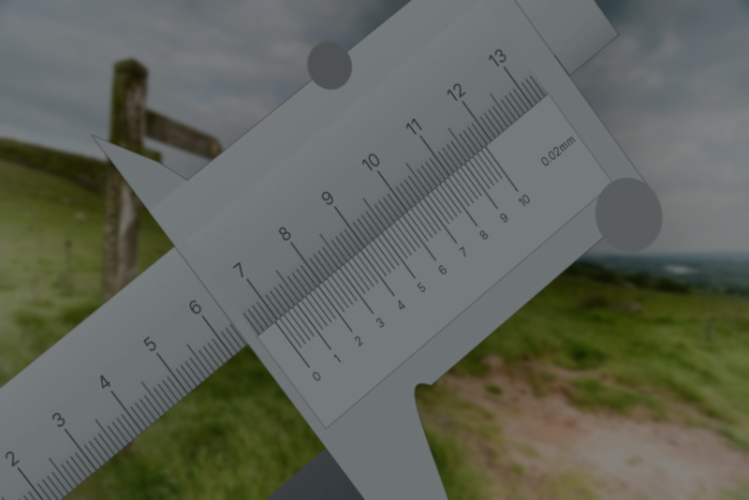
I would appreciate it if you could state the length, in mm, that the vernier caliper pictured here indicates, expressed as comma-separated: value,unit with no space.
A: 69.5,mm
